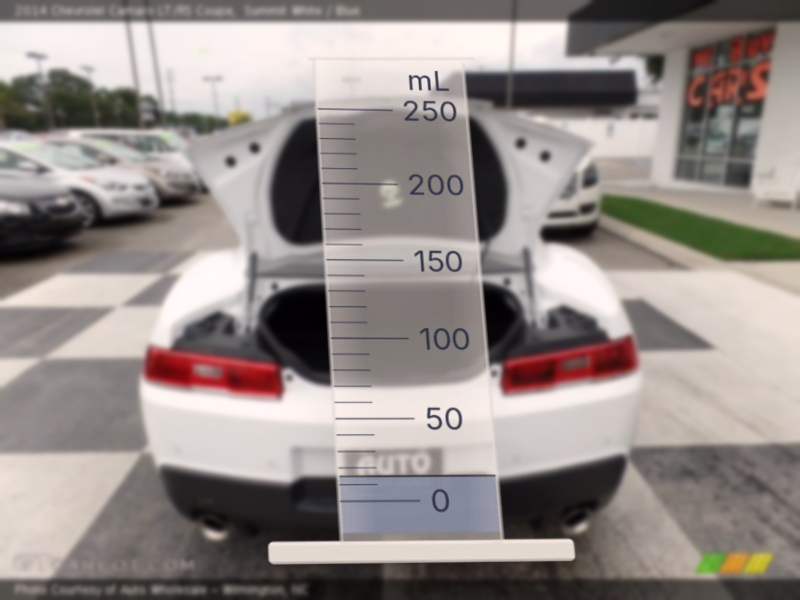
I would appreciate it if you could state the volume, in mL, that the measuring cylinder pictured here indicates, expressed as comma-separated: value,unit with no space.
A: 15,mL
